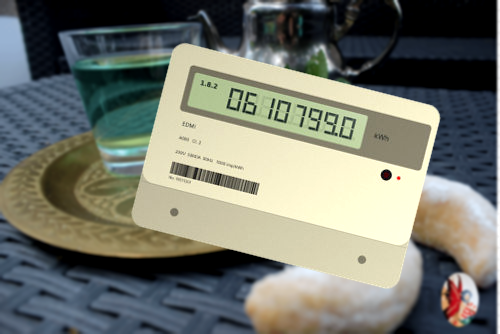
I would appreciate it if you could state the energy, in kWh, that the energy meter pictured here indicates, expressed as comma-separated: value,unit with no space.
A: 610799.0,kWh
